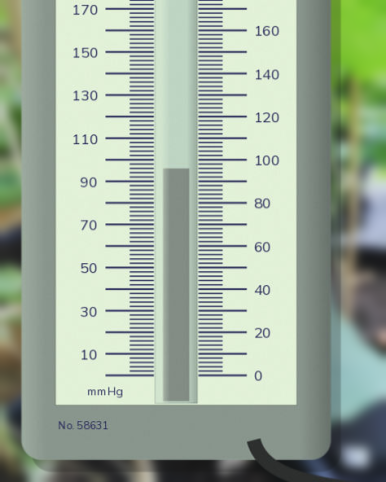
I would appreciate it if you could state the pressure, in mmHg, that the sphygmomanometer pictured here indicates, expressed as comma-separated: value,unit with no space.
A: 96,mmHg
